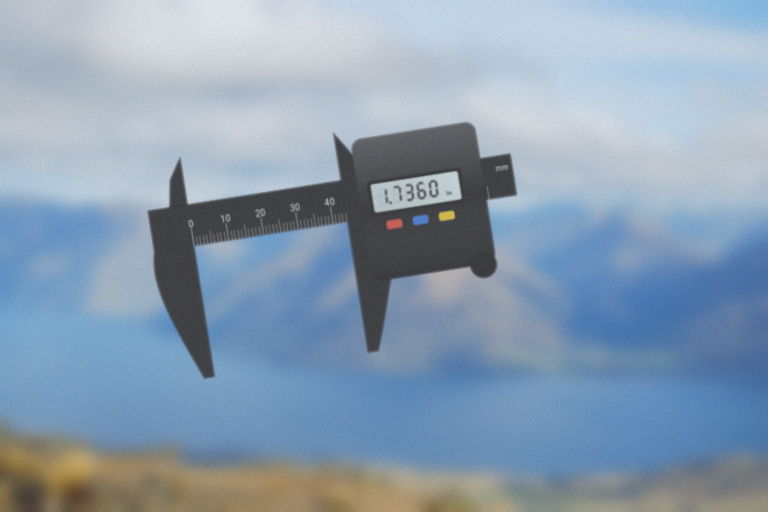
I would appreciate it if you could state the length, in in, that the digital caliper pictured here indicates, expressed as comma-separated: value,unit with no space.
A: 1.7360,in
